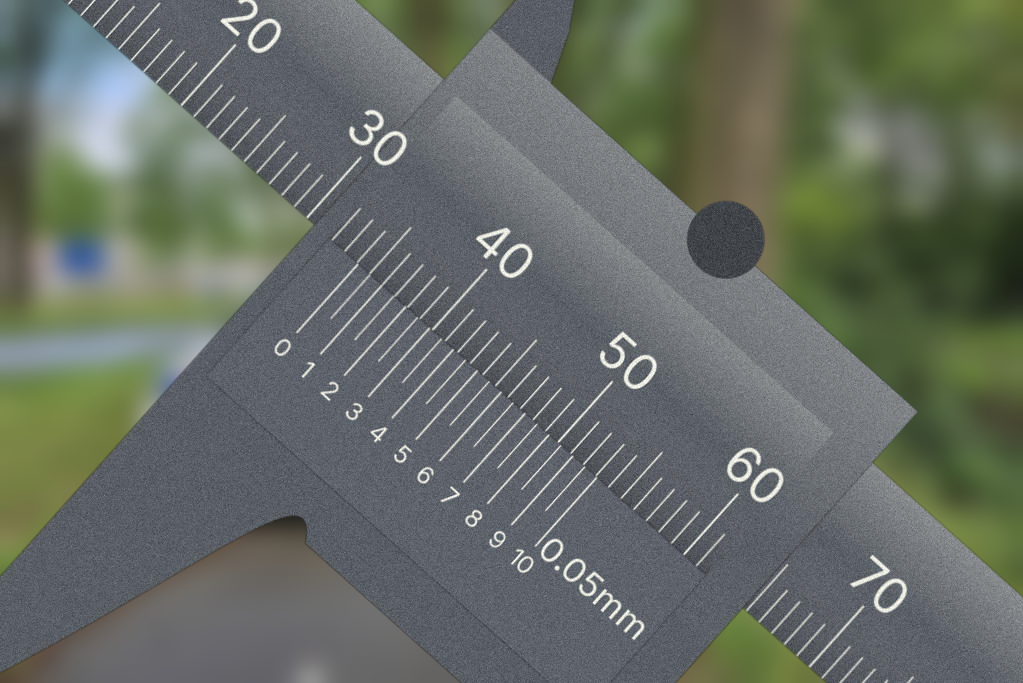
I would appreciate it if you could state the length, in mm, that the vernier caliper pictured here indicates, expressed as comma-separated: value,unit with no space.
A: 34.1,mm
